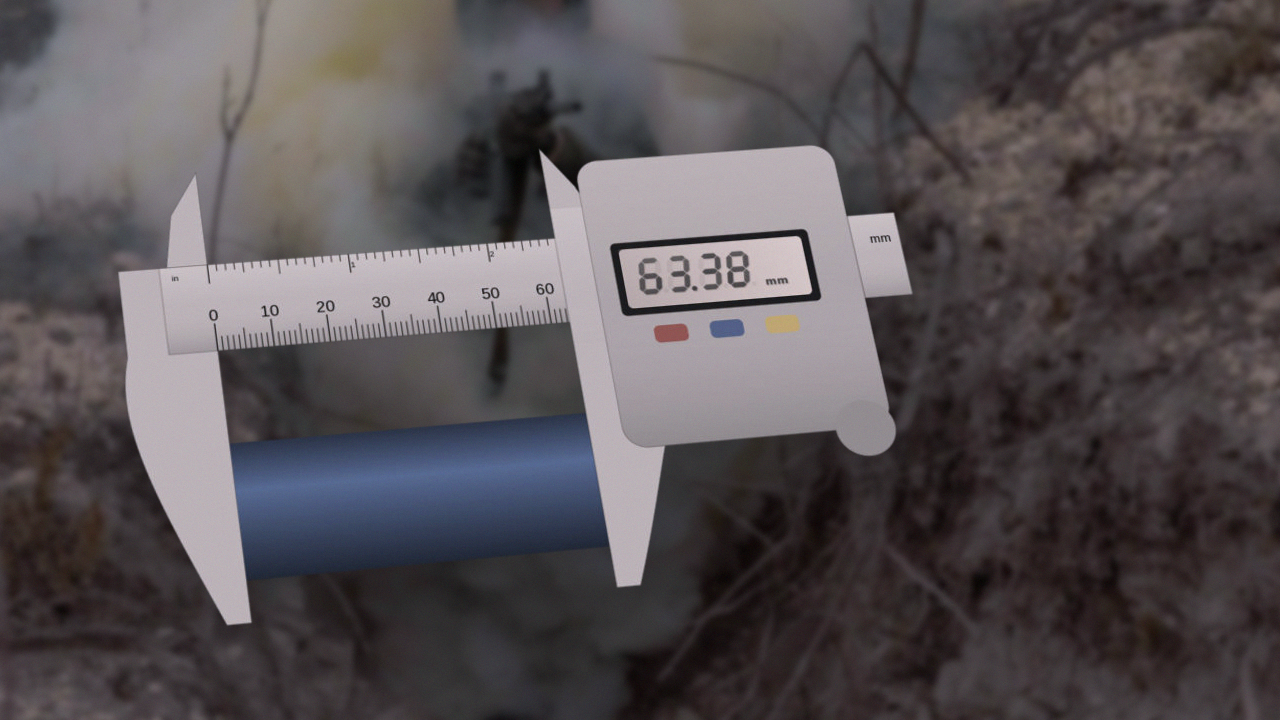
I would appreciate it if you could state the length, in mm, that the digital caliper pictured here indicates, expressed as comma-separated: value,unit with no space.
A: 63.38,mm
